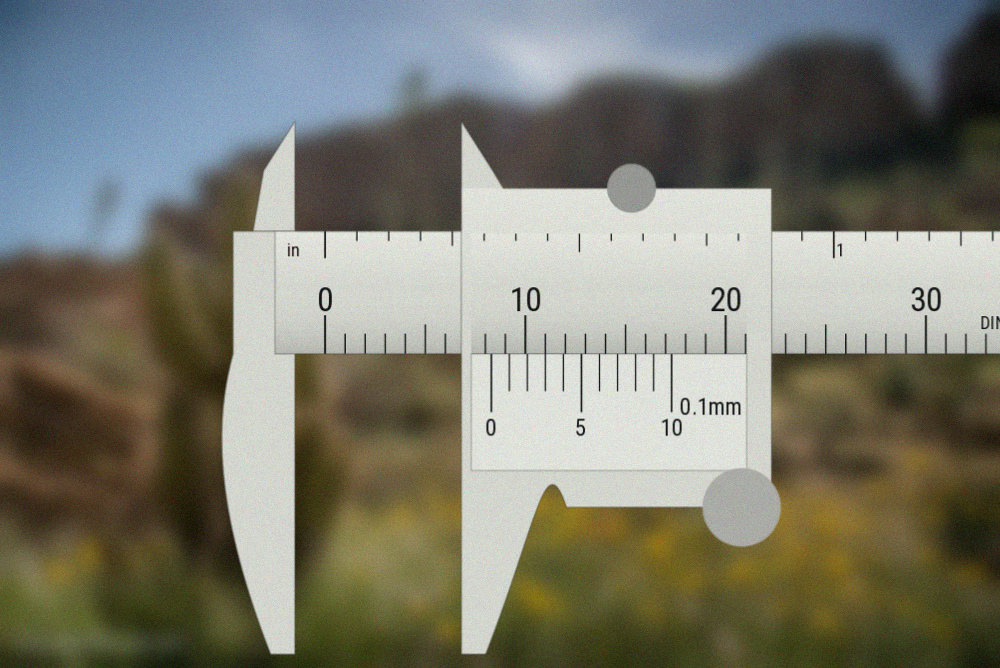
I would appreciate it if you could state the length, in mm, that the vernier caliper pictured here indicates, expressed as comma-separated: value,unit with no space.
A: 8.3,mm
